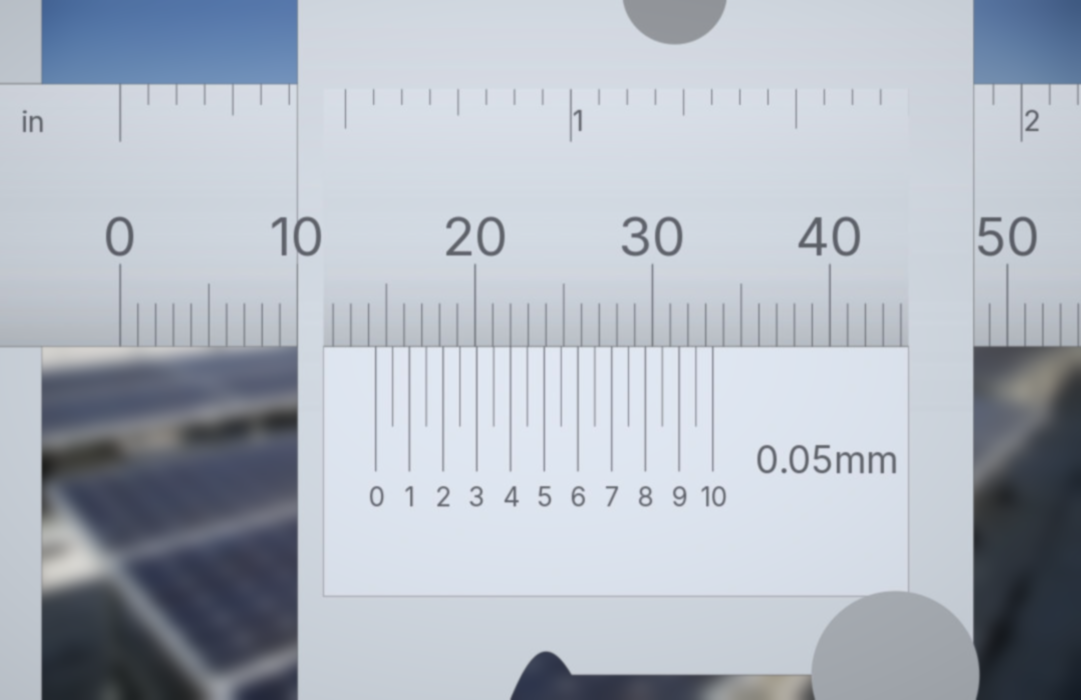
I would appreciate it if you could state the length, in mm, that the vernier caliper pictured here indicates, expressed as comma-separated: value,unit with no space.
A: 14.4,mm
